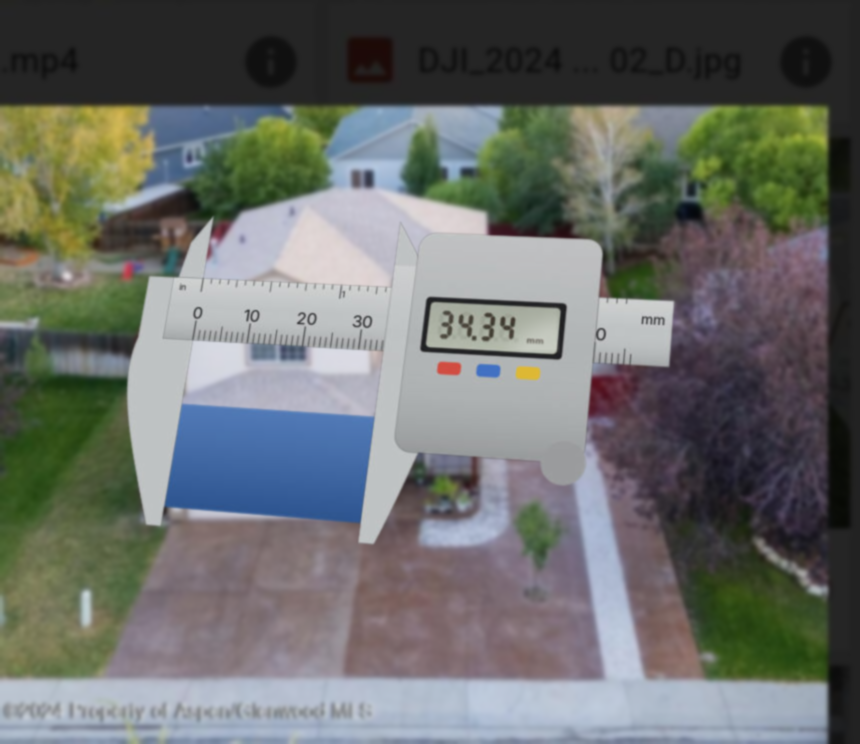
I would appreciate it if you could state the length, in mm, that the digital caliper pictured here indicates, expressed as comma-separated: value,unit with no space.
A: 34.34,mm
